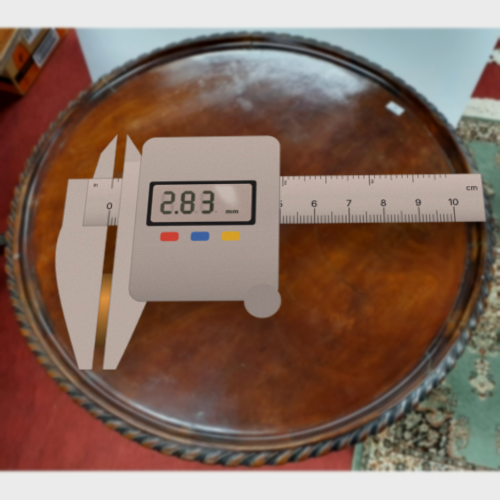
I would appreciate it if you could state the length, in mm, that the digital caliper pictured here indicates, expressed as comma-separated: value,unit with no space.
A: 2.83,mm
